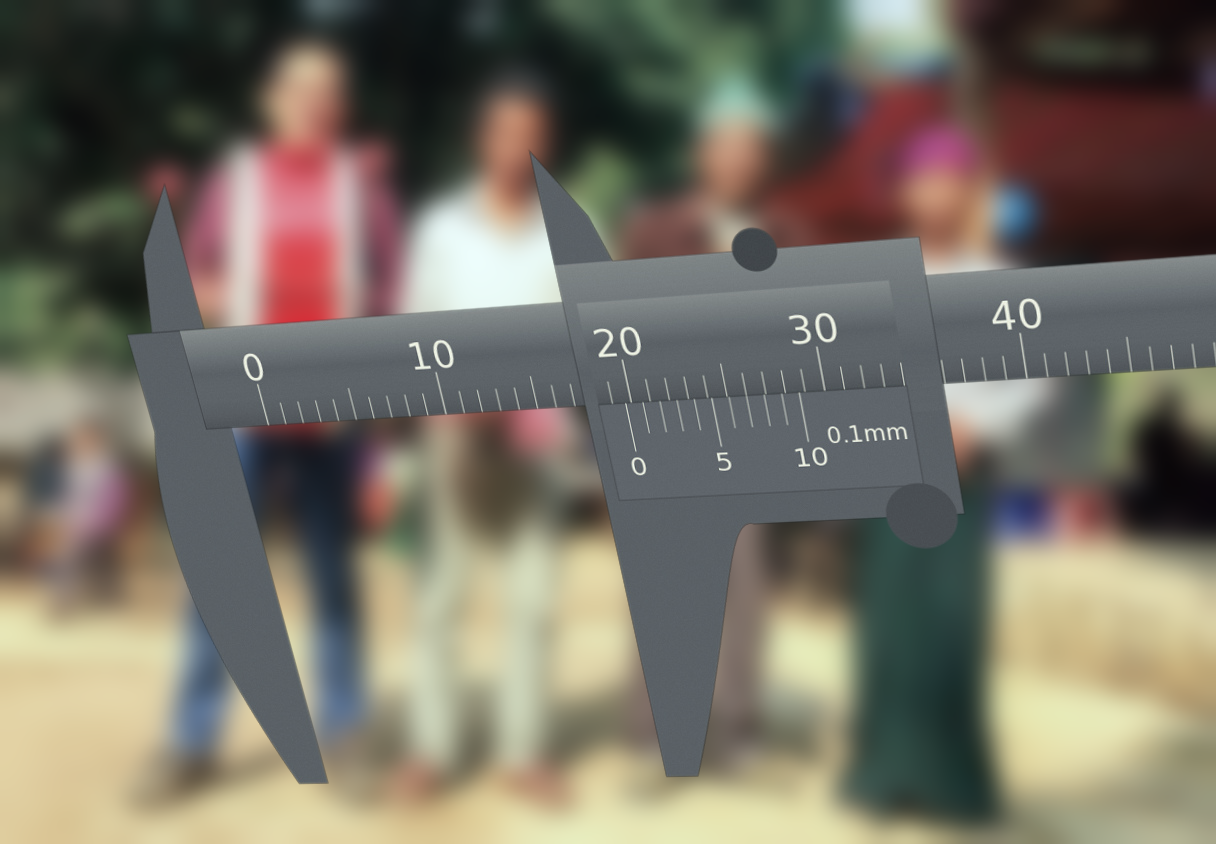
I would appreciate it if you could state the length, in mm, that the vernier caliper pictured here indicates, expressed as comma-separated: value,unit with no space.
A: 19.7,mm
